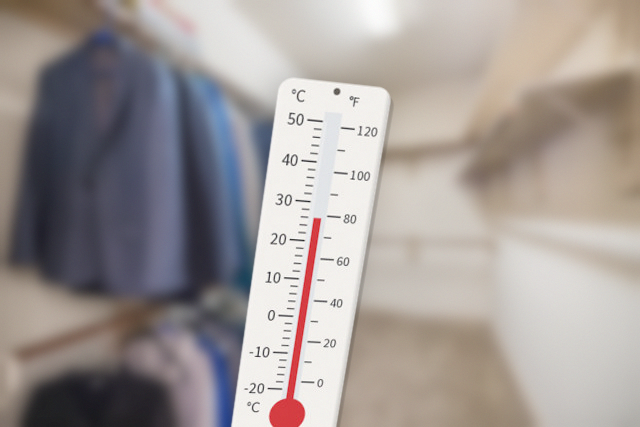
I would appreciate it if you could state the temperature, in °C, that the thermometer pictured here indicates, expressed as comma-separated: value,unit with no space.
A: 26,°C
